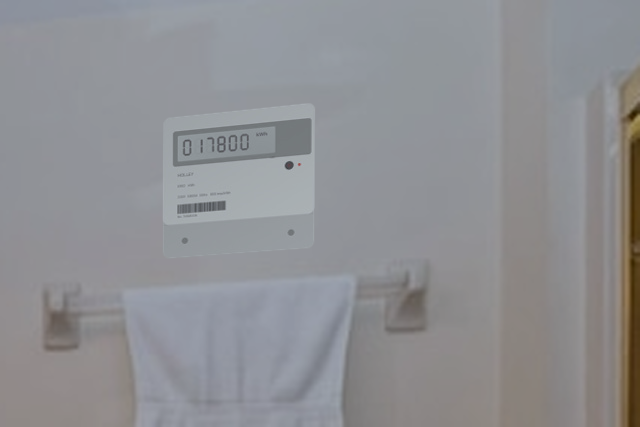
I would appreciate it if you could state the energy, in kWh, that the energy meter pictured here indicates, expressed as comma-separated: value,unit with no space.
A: 17800,kWh
